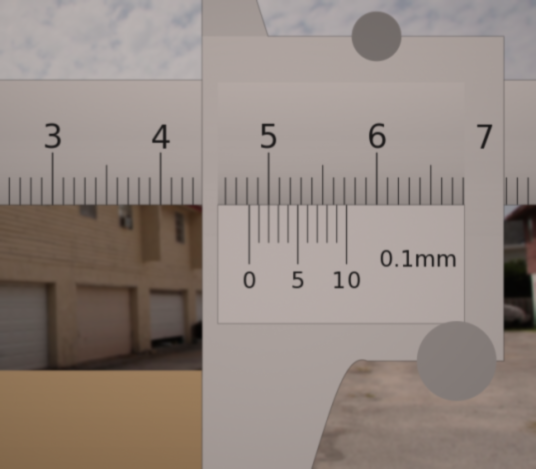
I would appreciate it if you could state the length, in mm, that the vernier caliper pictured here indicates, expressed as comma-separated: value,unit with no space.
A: 48.2,mm
